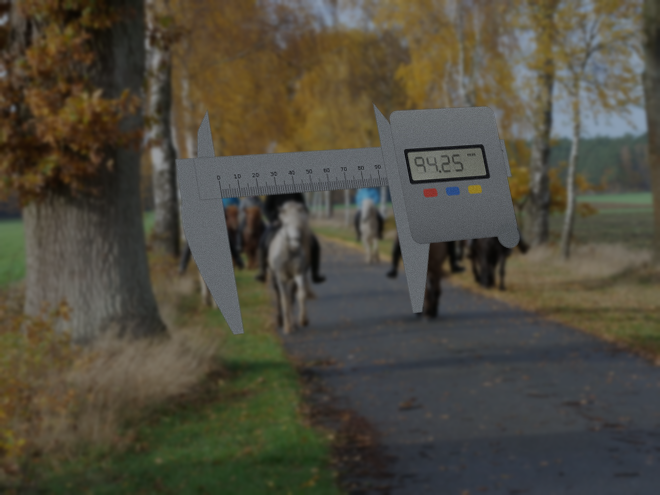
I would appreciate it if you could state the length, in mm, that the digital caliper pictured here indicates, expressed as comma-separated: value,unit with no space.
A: 94.25,mm
